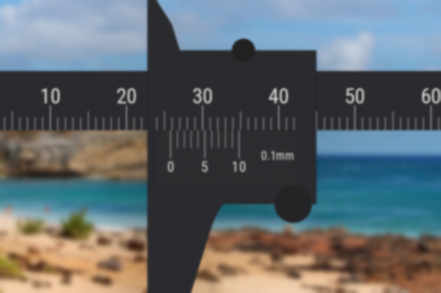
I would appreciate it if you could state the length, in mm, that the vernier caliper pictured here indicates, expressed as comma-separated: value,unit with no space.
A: 25.8,mm
